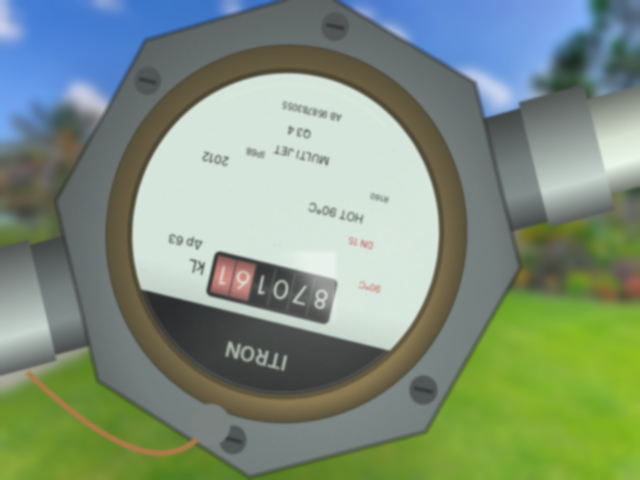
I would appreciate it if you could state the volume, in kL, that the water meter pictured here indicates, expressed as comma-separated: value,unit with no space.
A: 8701.61,kL
